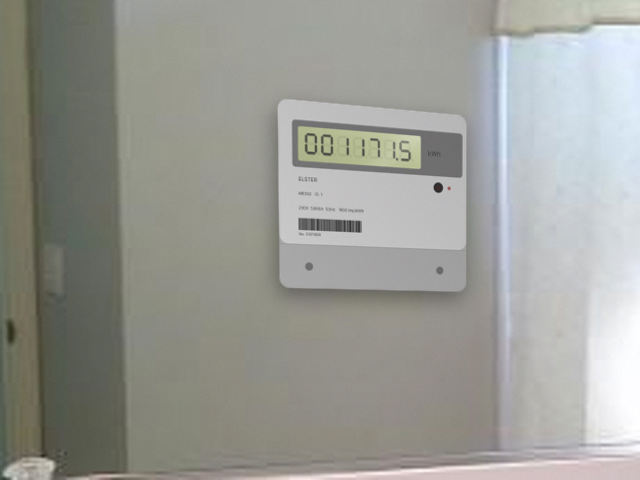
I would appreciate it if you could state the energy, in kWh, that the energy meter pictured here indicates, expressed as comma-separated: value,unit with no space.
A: 1171.5,kWh
